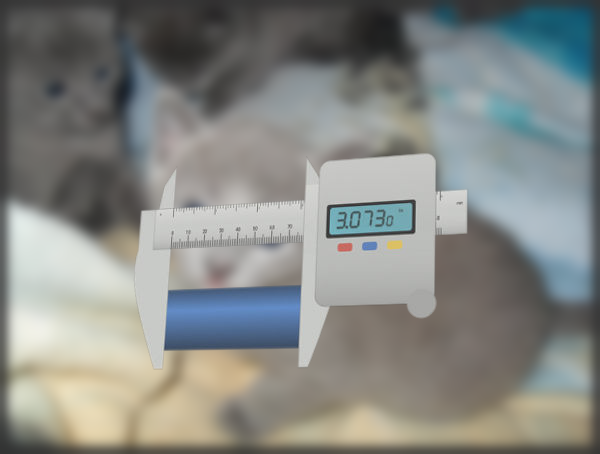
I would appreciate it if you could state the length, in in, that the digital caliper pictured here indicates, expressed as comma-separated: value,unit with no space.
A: 3.0730,in
